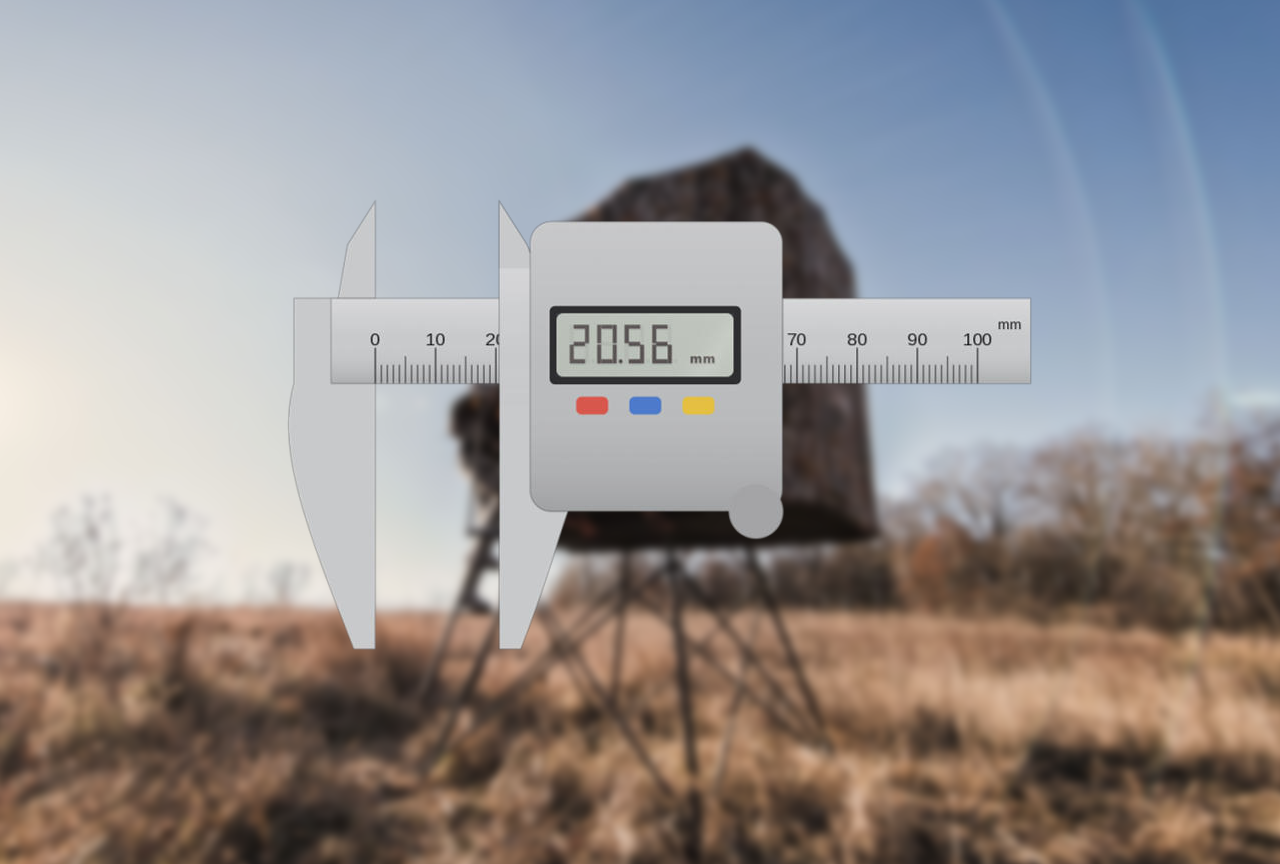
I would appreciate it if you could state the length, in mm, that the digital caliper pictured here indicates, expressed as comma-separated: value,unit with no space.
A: 20.56,mm
